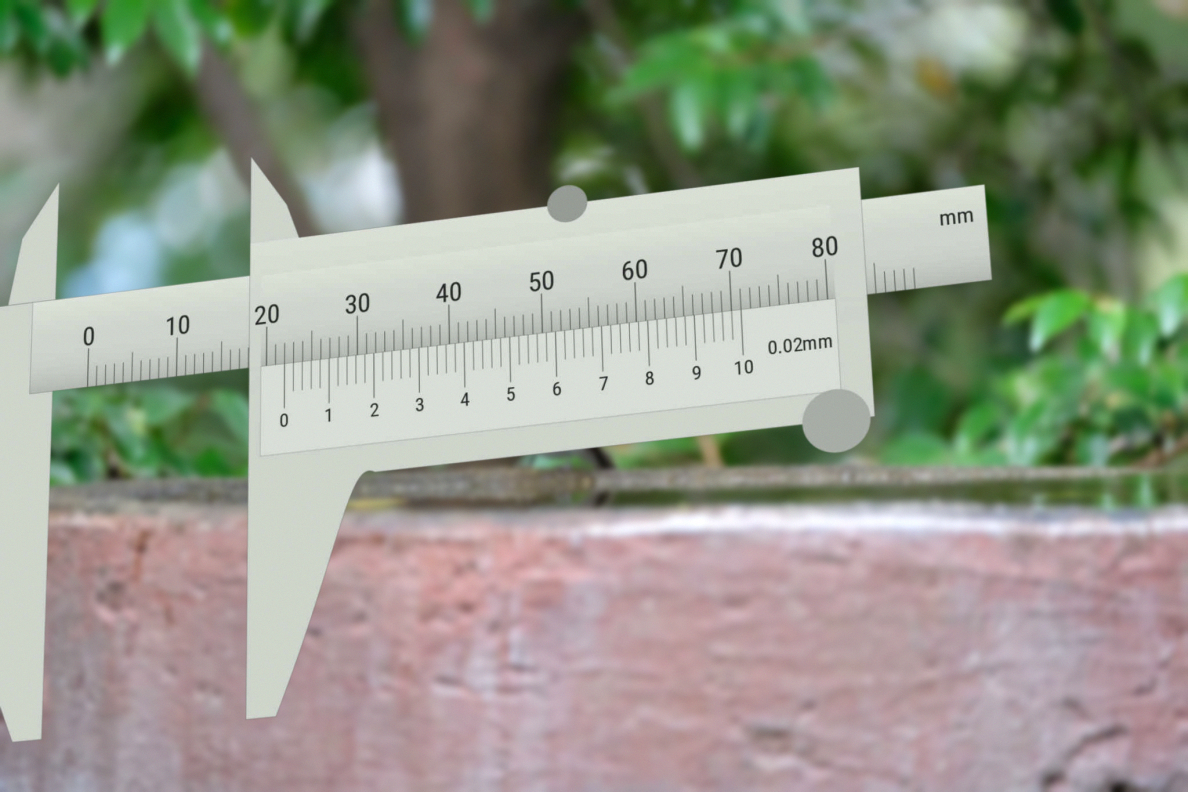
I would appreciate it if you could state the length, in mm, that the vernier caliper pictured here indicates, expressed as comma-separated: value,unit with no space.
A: 22.0,mm
